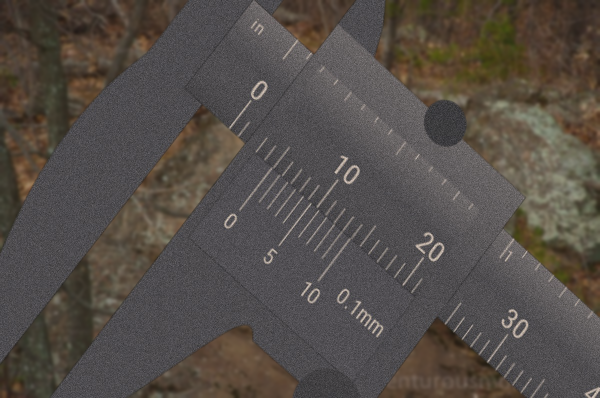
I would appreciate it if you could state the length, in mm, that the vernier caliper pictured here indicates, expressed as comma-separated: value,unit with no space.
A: 4.9,mm
